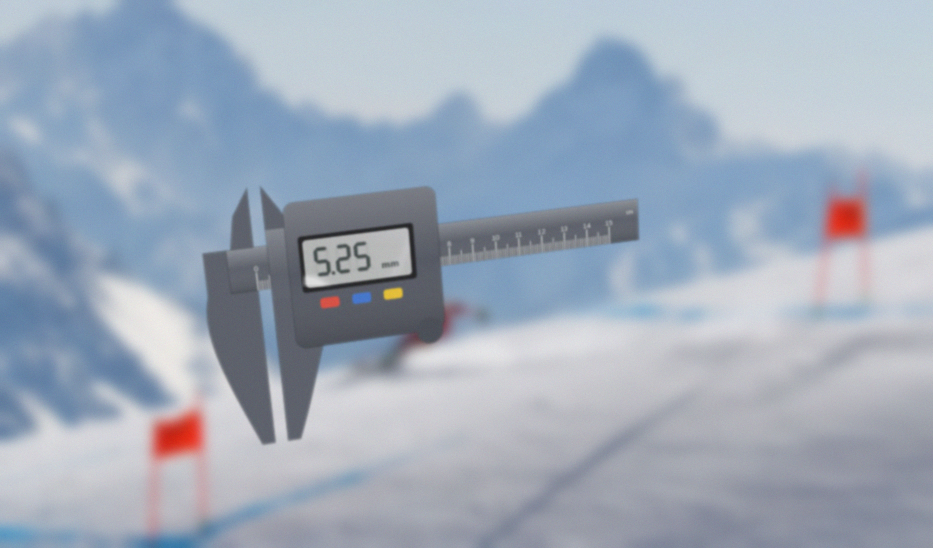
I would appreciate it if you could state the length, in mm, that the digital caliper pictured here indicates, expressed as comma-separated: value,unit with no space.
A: 5.25,mm
